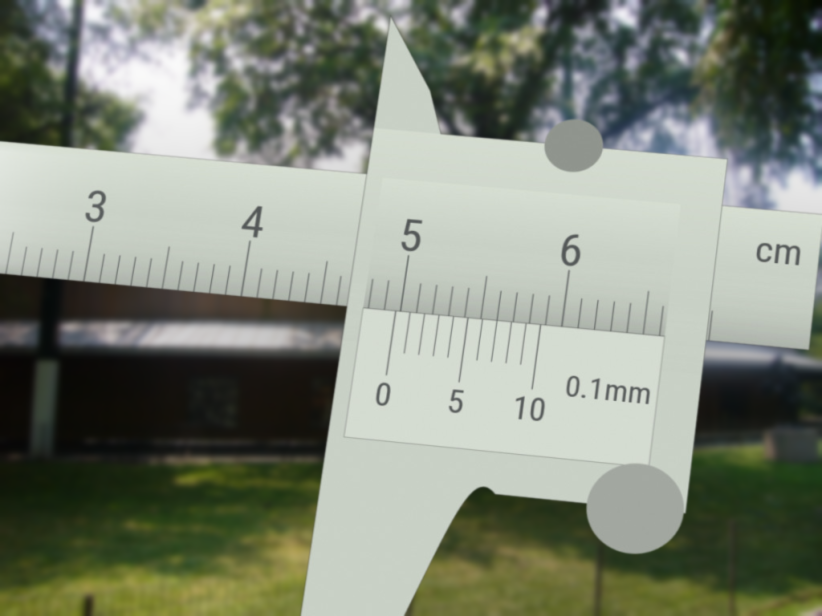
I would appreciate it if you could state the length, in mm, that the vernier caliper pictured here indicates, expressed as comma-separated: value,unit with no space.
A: 49.7,mm
